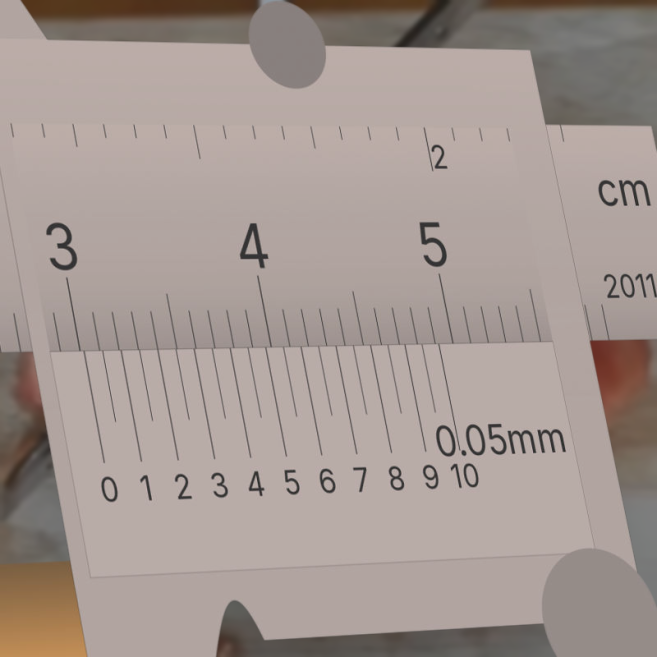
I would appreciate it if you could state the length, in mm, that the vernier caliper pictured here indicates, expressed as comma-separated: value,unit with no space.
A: 30.2,mm
